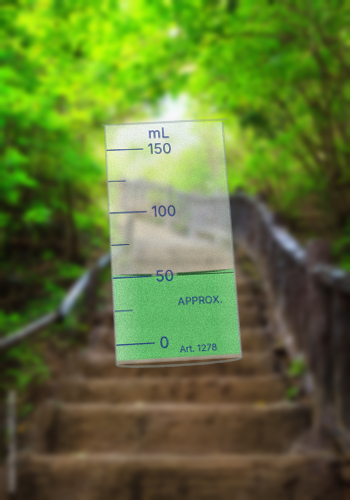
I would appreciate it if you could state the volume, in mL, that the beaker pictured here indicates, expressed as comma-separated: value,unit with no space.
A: 50,mL
